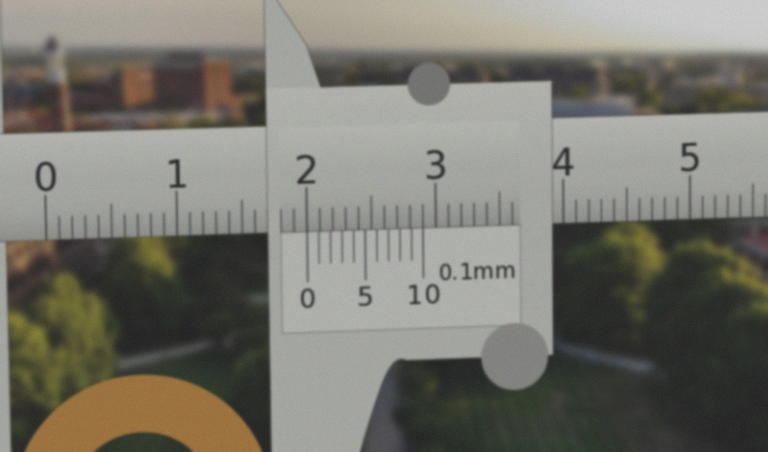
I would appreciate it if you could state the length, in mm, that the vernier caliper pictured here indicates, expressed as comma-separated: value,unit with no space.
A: 20.0,mm
